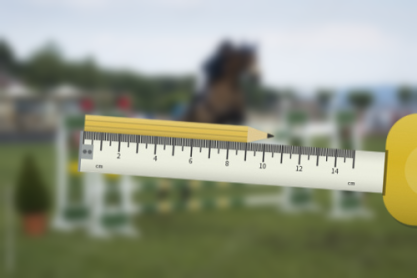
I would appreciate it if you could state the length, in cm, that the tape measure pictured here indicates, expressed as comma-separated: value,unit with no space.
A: 10.5,cm
